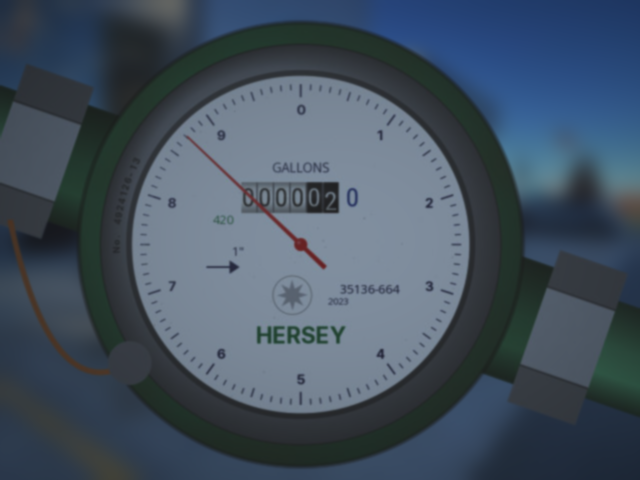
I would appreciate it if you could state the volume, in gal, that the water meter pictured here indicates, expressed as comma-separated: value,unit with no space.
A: 18.7,gal
